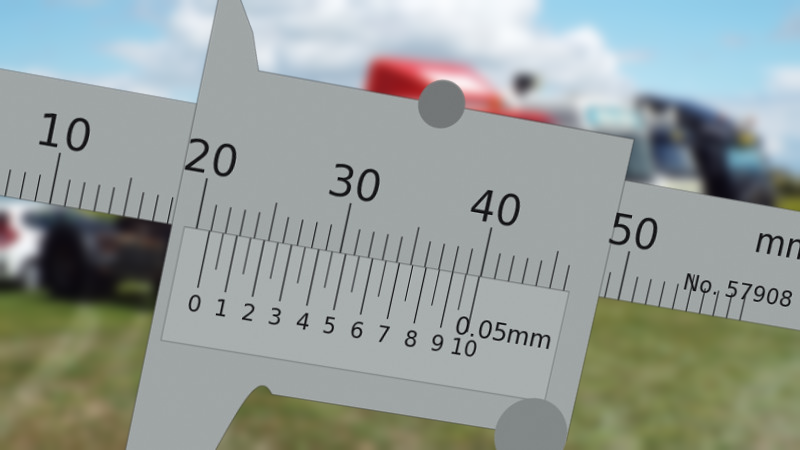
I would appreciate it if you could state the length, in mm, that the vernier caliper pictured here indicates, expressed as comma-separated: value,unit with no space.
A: 20.9,mm
